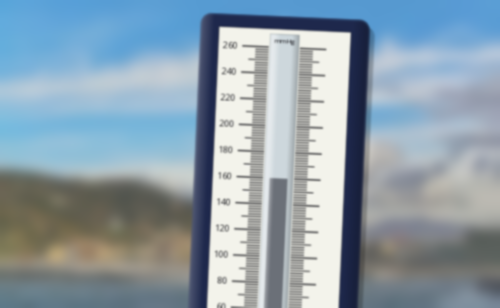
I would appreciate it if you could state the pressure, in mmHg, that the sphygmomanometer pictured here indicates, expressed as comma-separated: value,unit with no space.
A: 160,mmHg
